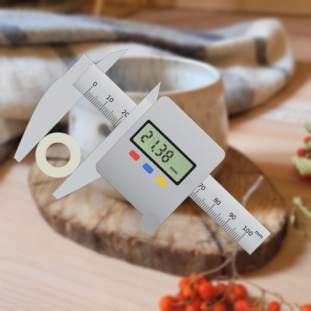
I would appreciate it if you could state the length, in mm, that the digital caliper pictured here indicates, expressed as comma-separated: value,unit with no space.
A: 21.38,mm
